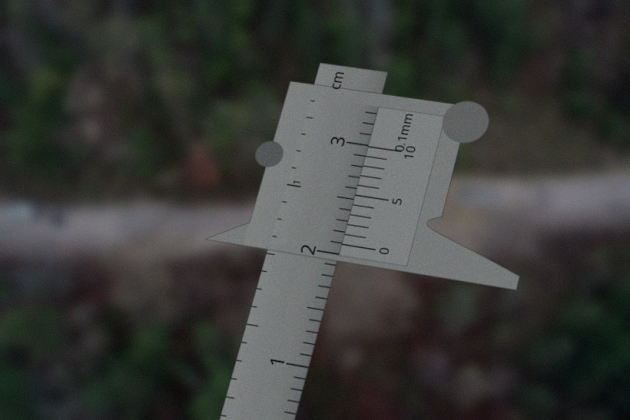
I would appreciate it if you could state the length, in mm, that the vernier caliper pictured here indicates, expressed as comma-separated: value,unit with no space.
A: 20.9,mm
